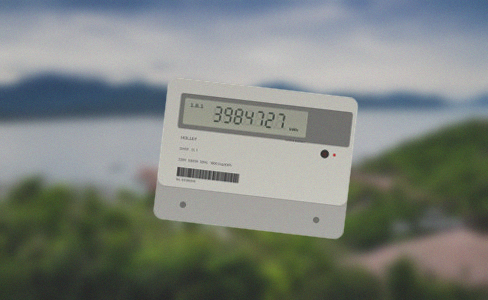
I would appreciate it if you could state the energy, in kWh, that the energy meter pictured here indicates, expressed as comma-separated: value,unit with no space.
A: 3984727,kWh
